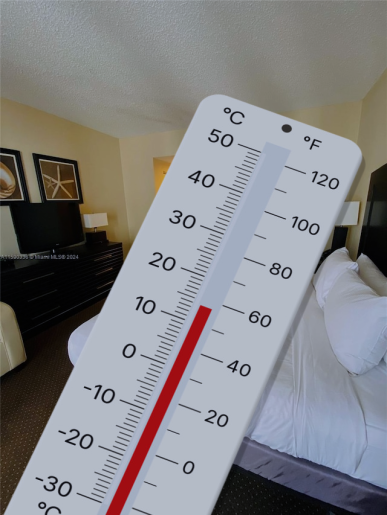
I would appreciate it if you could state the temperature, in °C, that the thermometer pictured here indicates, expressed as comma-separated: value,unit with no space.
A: 14,°C
